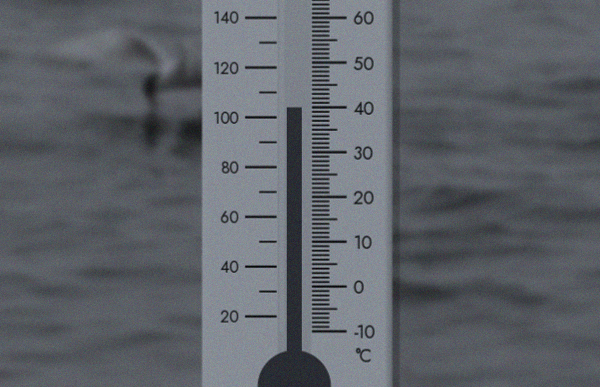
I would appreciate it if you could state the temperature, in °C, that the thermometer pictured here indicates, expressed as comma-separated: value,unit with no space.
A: 40,°C
